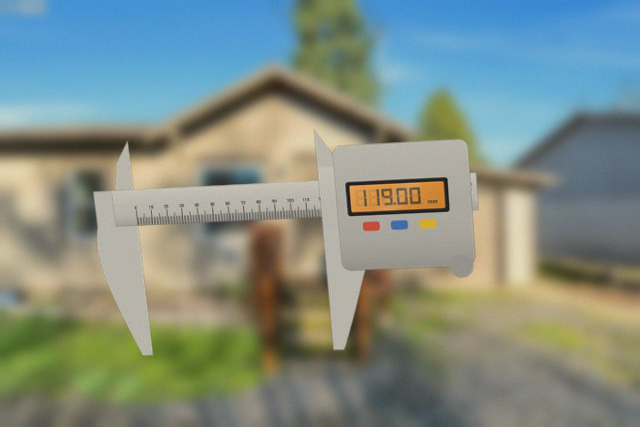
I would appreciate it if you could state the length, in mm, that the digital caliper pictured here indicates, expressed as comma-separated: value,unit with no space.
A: 119.00,mm
